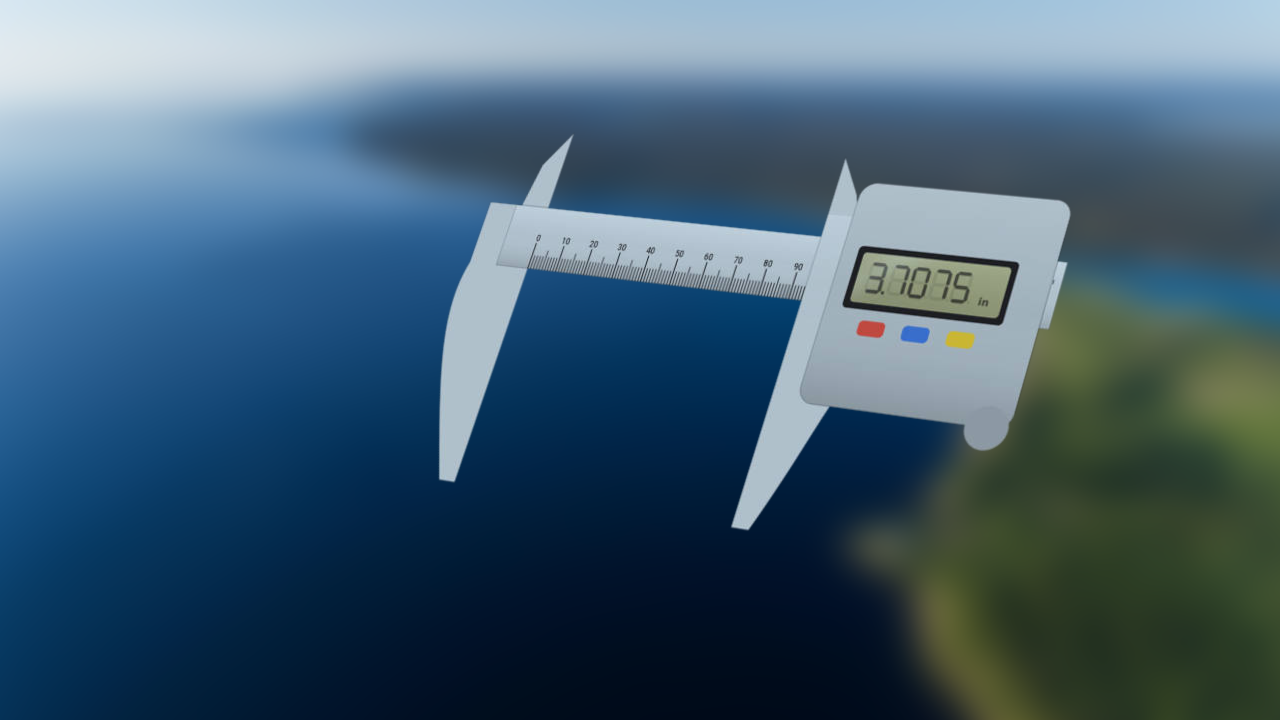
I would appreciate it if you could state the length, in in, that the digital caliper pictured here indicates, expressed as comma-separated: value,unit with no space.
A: 3.7075,in
